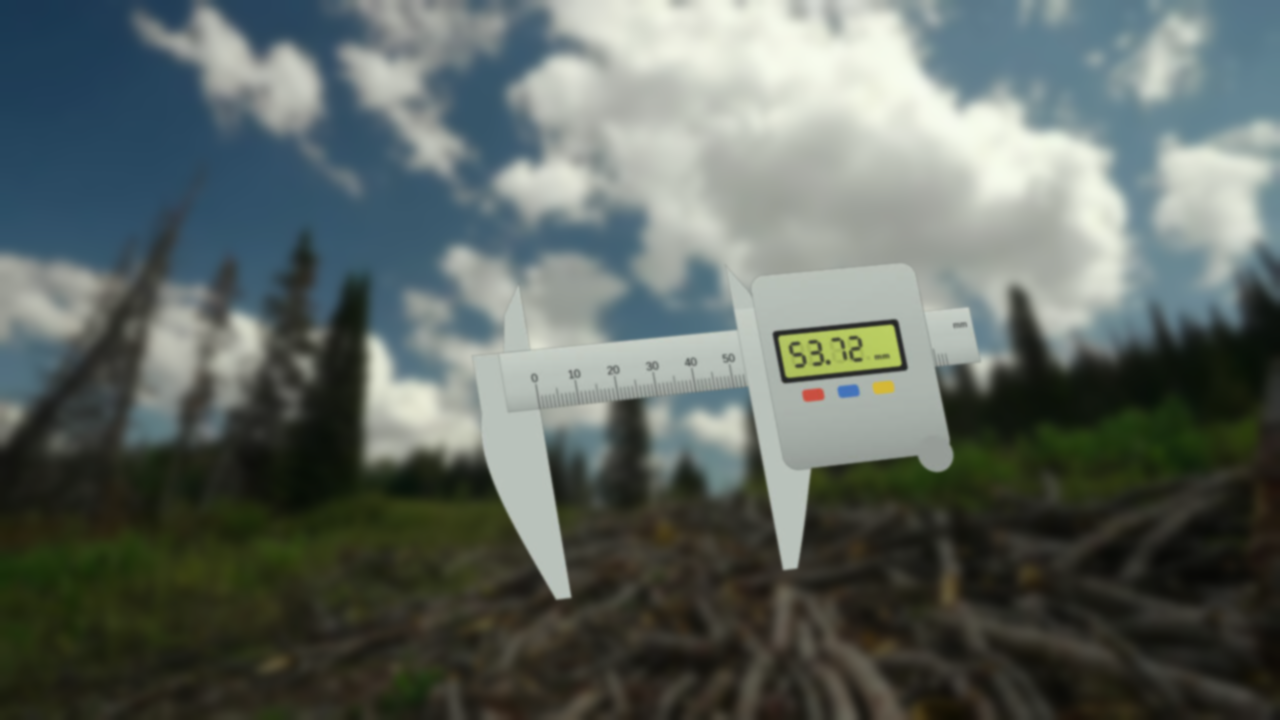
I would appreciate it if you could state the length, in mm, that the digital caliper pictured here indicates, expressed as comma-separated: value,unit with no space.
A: 53.72,mm
